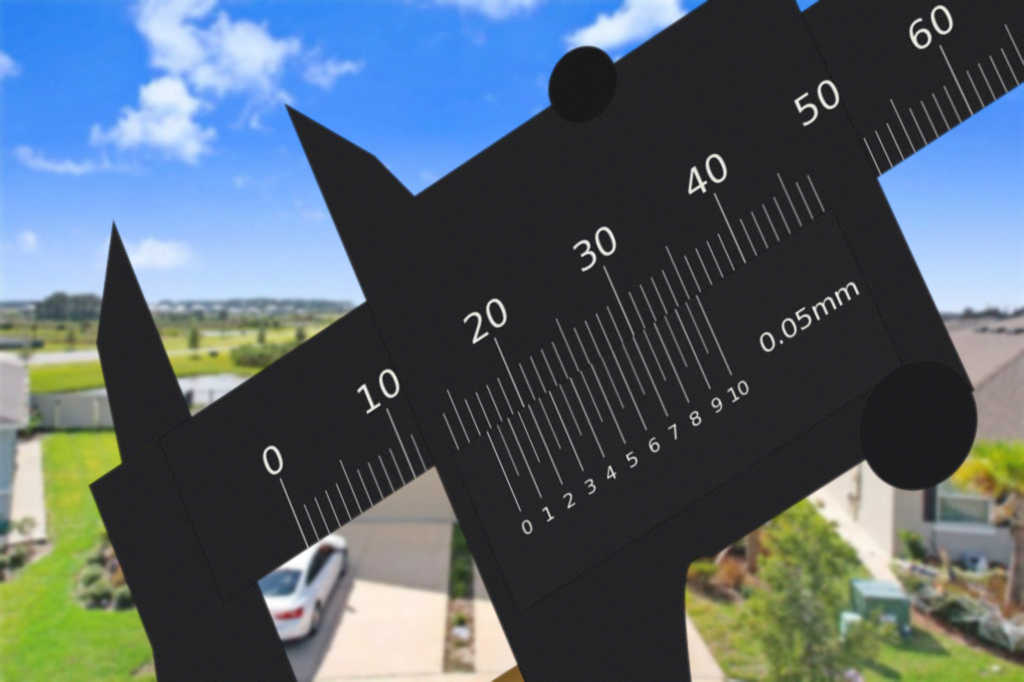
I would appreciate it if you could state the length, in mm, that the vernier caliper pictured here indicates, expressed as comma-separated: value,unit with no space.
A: 16.6,mm
